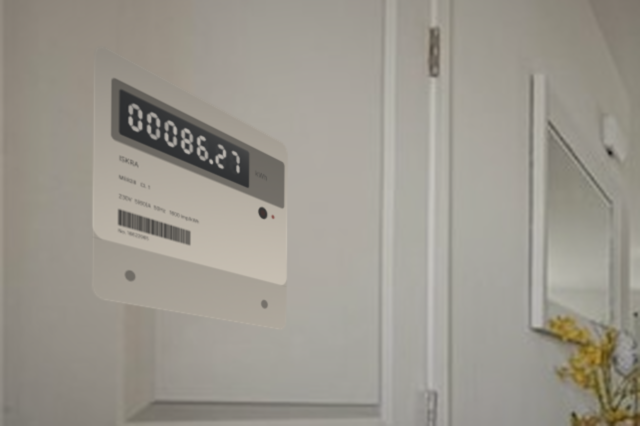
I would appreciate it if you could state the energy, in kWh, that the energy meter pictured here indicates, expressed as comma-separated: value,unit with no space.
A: 86.27,kWh
